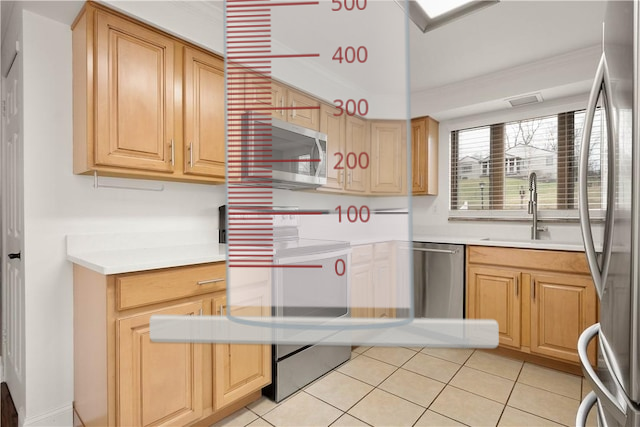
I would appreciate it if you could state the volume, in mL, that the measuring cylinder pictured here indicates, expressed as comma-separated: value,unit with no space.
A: 100,mL
